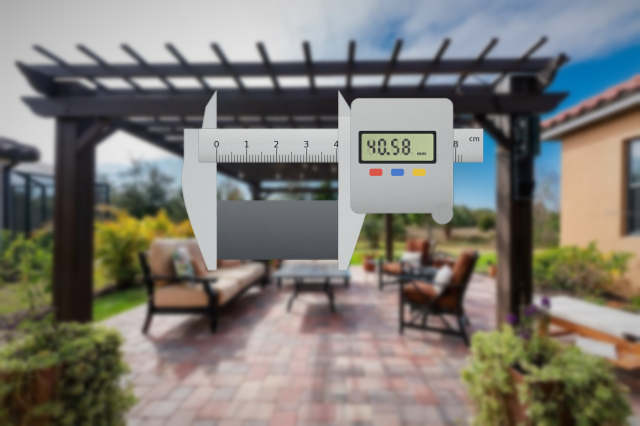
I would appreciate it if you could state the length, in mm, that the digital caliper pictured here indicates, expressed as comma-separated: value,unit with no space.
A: 40.58,mm
